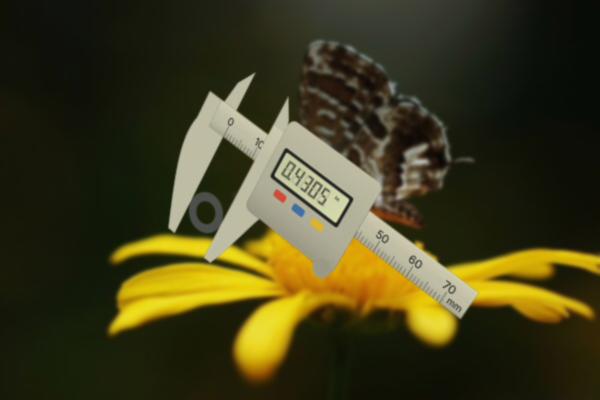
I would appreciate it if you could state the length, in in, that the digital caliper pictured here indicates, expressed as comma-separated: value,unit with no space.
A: 0.4305,in
